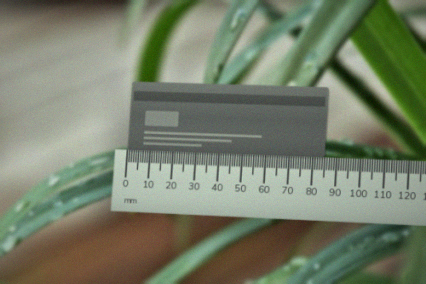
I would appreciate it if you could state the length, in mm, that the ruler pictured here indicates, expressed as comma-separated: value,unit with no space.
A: 85,mm
